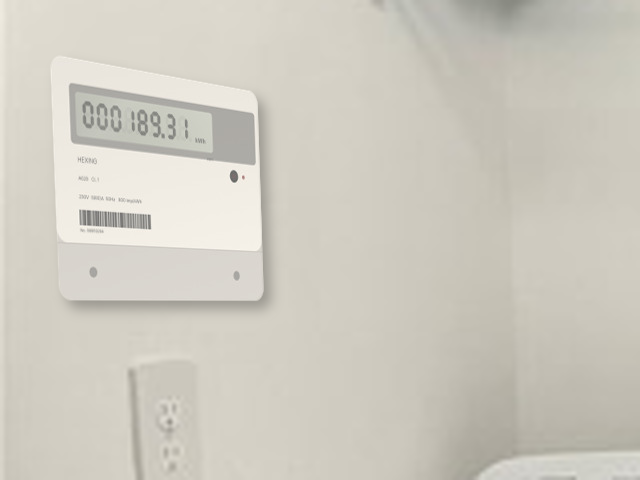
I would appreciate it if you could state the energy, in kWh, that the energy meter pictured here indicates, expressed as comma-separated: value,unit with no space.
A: 189.31,kWh
